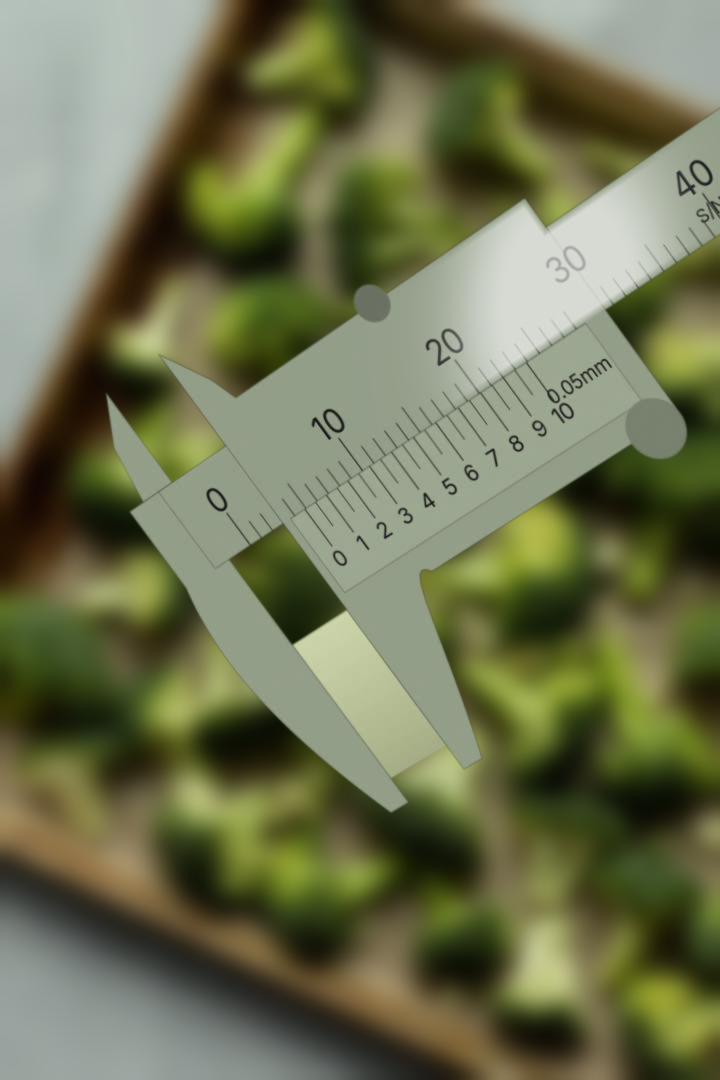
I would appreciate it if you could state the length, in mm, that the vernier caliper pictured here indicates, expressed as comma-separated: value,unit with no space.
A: 4.9,mm
